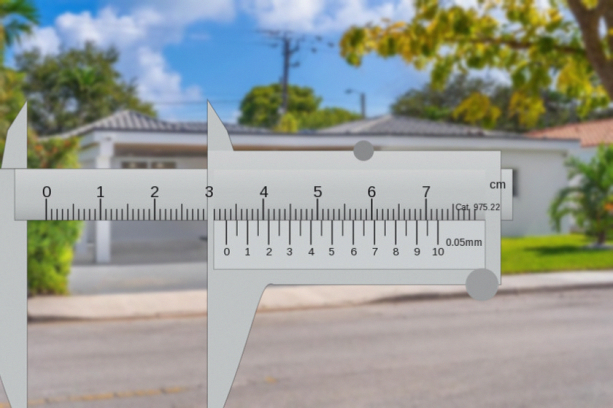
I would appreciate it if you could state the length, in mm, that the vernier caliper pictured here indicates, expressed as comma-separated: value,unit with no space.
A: 33.2,mm
